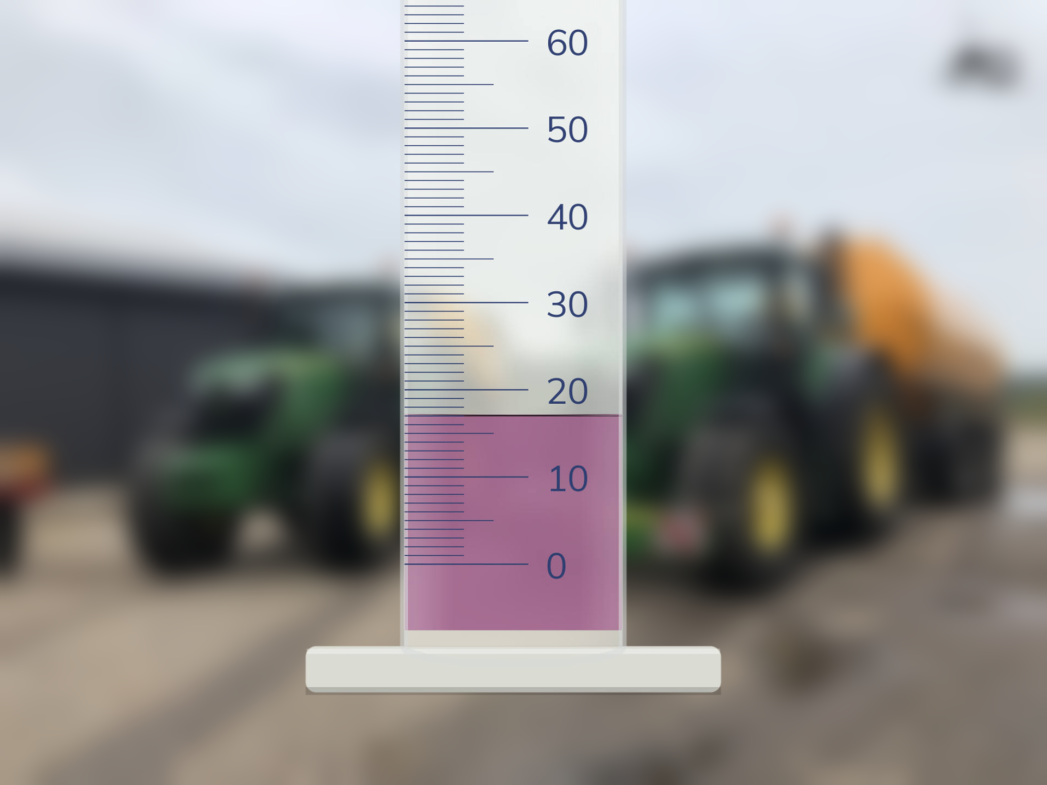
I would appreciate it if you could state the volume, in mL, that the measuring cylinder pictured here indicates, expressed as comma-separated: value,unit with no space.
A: 17,mL
